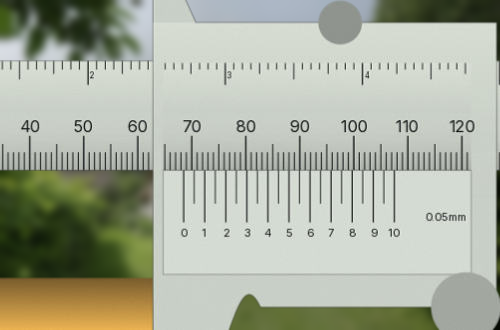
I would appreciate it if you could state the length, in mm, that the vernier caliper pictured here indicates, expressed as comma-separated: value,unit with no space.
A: 68.5,mm
